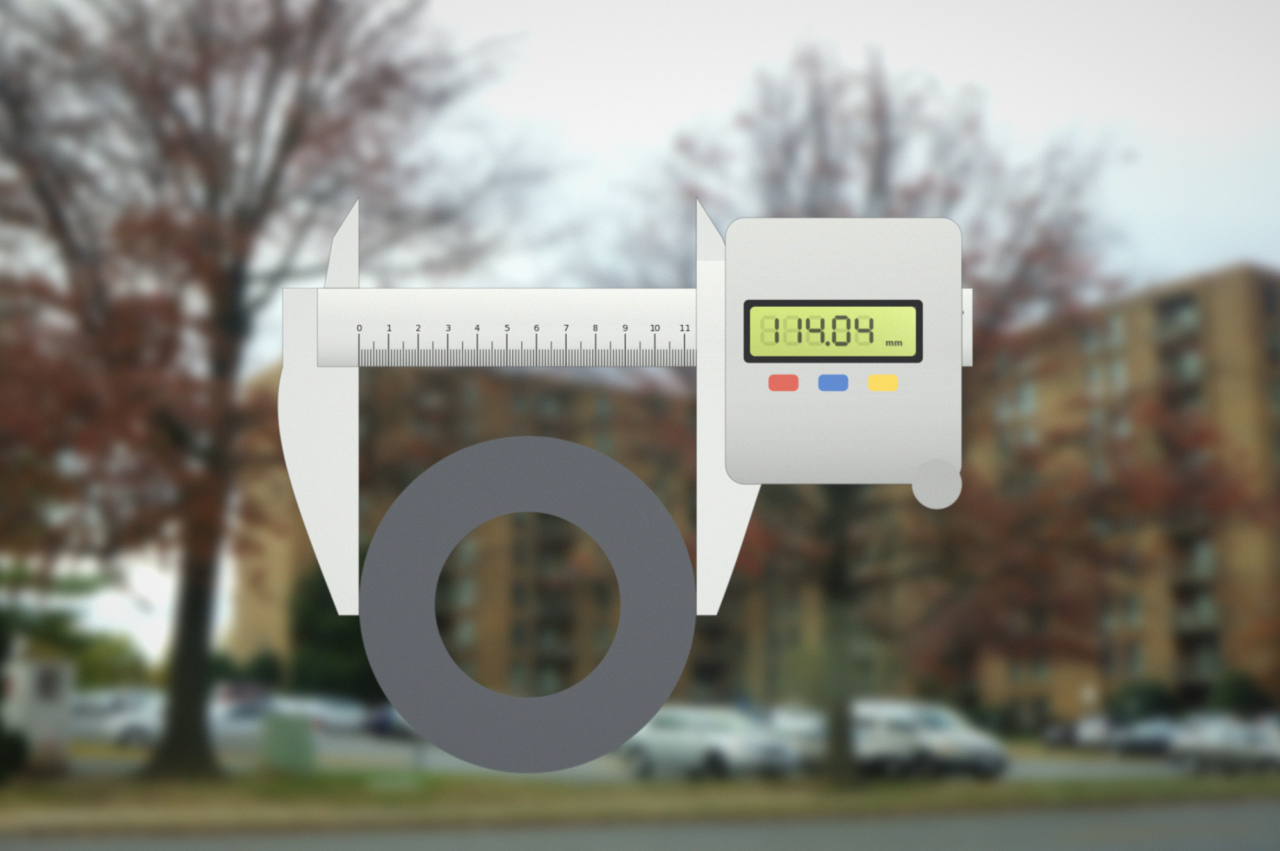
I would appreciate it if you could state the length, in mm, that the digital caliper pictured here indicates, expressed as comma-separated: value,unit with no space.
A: 114.04,mm
